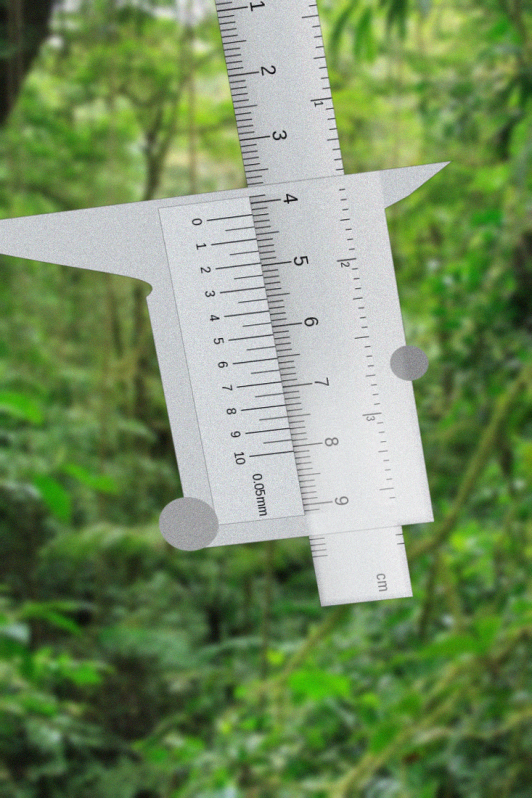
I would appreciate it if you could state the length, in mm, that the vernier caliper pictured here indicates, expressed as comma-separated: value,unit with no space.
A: 41.8,mm
